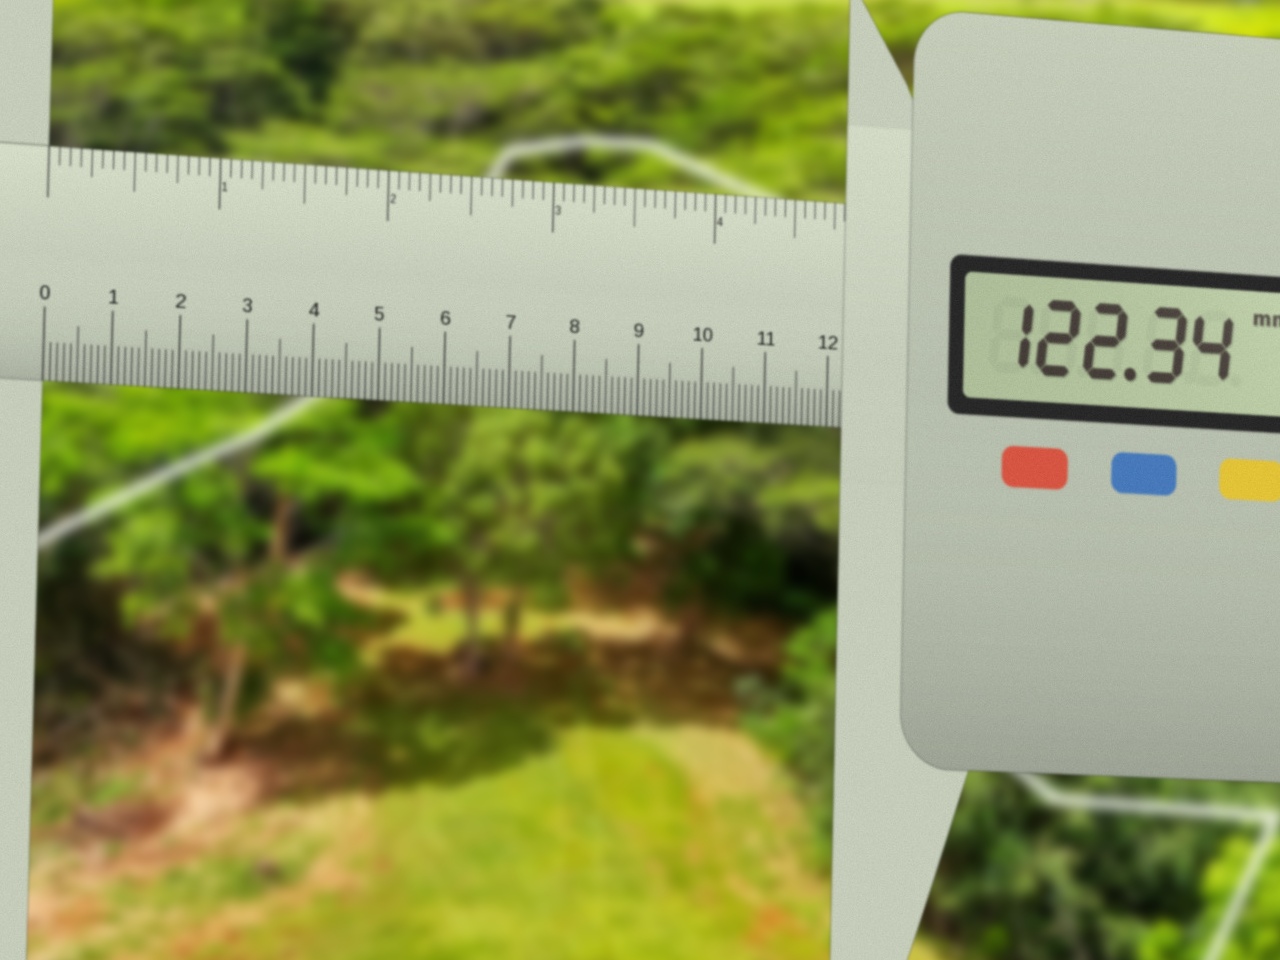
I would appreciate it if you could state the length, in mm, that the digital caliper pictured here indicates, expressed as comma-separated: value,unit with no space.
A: 122.34,mm
